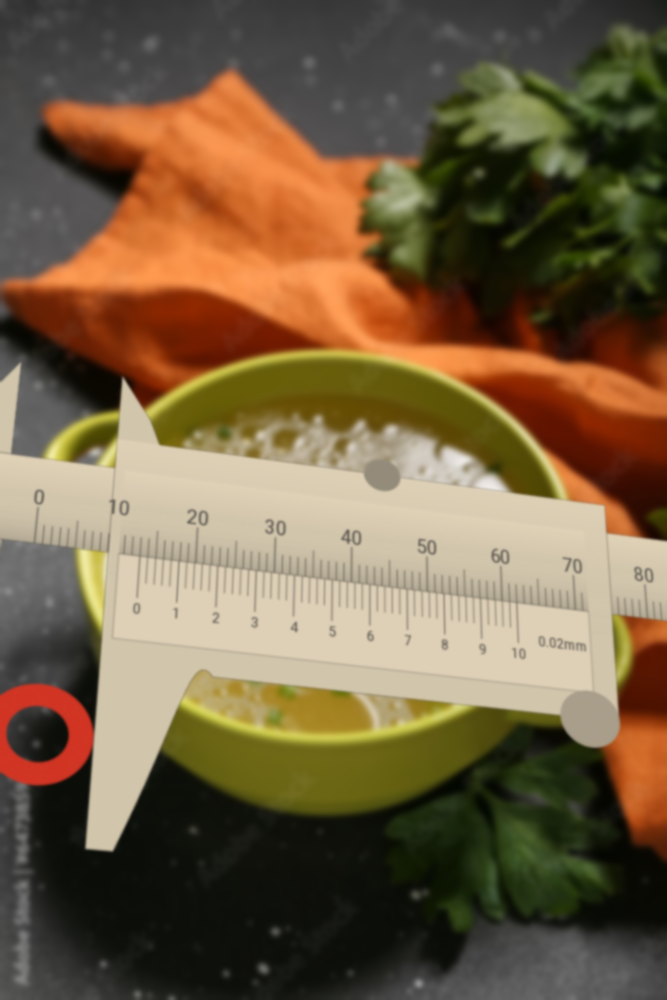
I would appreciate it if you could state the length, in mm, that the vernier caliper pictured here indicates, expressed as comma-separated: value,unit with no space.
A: 13.0,mm
